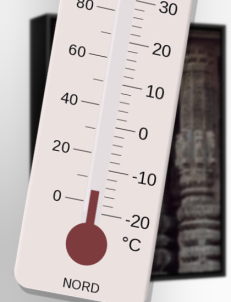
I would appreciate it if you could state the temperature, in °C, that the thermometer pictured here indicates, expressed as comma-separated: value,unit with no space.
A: -15,°C
